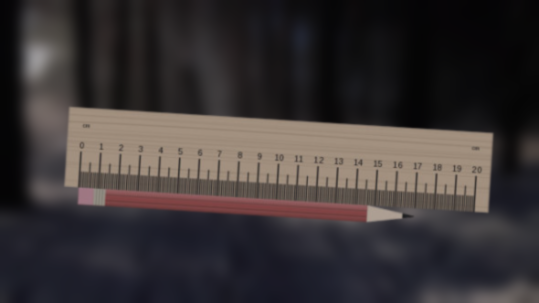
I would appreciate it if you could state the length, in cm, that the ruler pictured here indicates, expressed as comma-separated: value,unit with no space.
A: 17,cm
